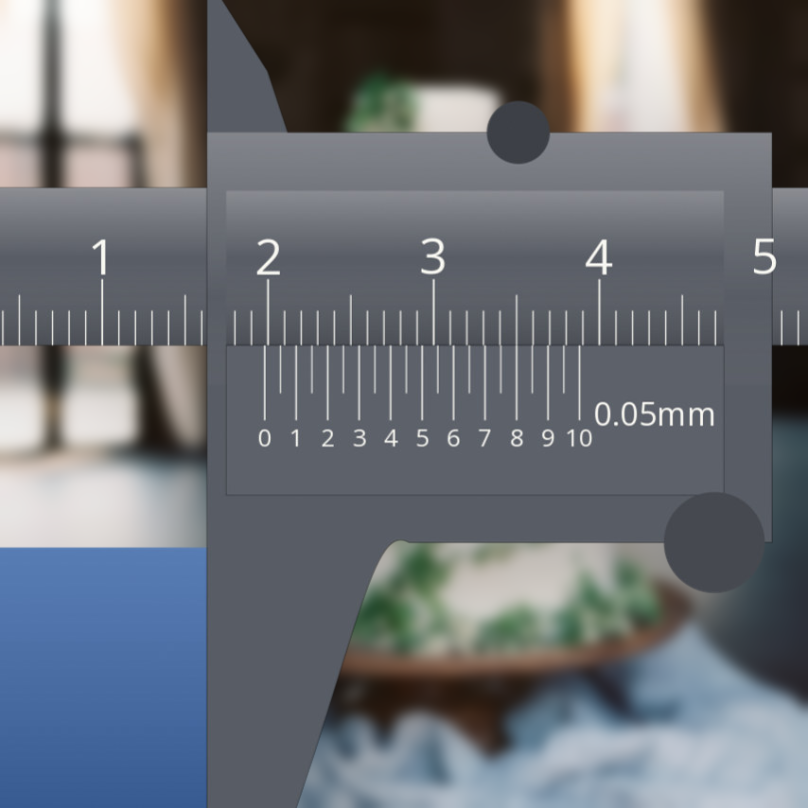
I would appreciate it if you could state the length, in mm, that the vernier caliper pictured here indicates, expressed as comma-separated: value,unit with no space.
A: 19.8,mm
